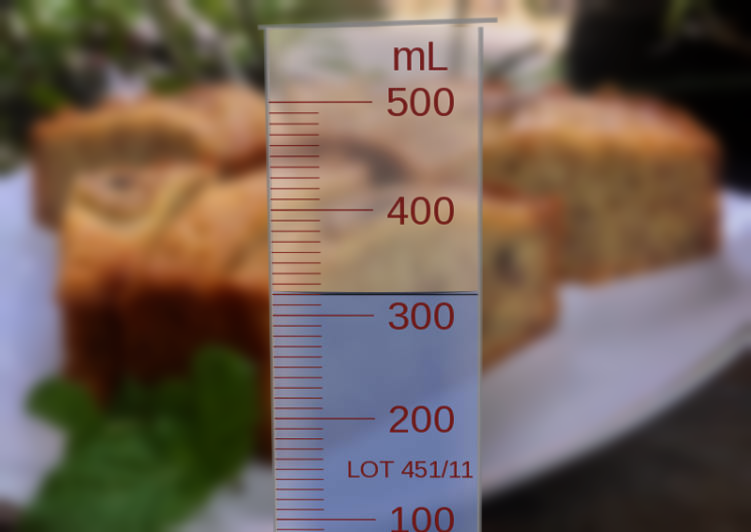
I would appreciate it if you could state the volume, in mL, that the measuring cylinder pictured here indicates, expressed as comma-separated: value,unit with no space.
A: 320,mL
